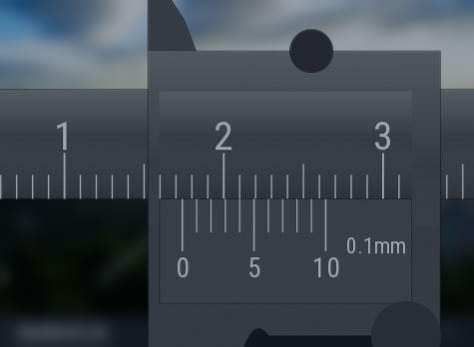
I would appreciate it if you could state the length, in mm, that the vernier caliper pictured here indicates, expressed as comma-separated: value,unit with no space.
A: 17.4,mm
